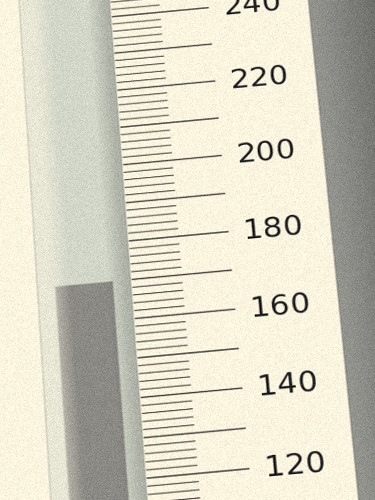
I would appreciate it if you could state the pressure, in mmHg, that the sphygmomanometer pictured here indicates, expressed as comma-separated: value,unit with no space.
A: 170,mmHg
